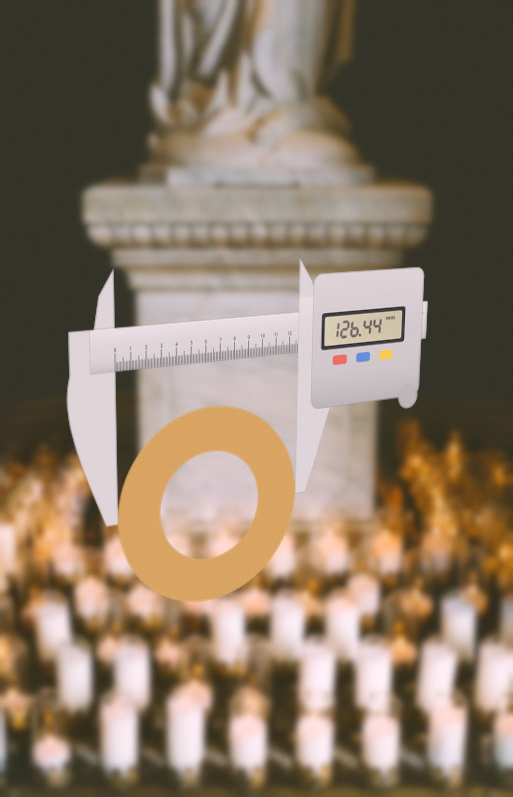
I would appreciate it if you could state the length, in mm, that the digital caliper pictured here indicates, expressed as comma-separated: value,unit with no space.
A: 126.44,mm
